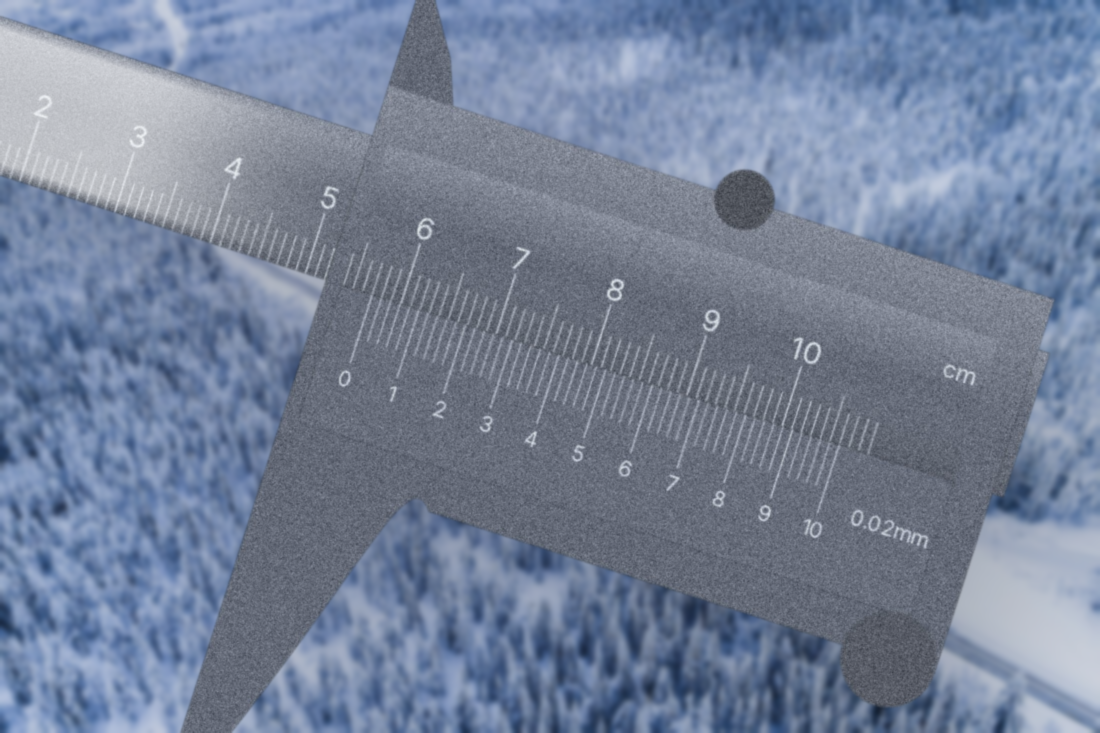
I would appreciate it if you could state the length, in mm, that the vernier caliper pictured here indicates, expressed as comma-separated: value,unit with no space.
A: 57.0,mm
